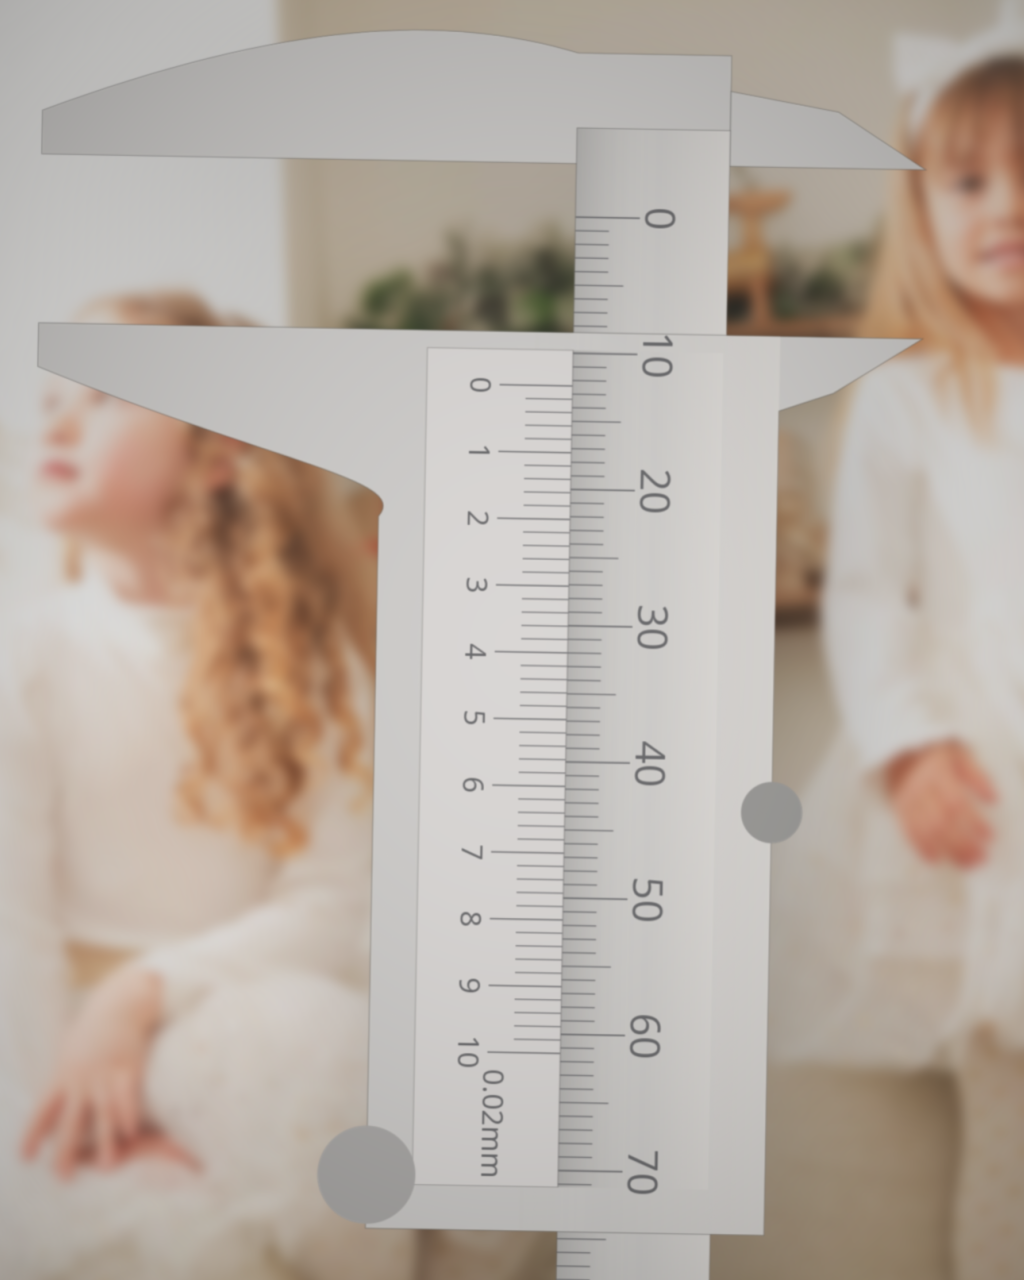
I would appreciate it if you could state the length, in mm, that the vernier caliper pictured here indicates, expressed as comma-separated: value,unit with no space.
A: 12.4,mm
